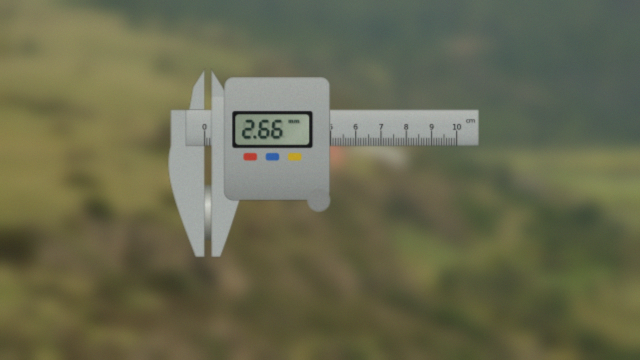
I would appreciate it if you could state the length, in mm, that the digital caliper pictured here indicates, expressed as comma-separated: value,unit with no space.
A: 2.66,mm
